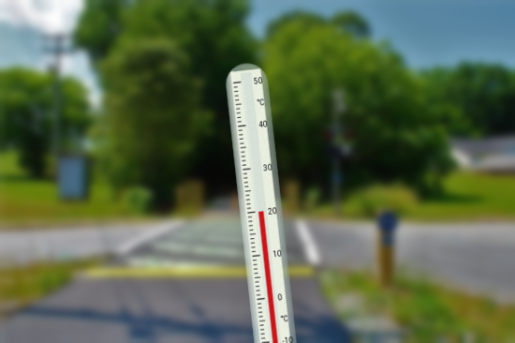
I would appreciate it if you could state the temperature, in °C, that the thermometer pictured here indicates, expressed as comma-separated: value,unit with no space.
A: 20,°C
